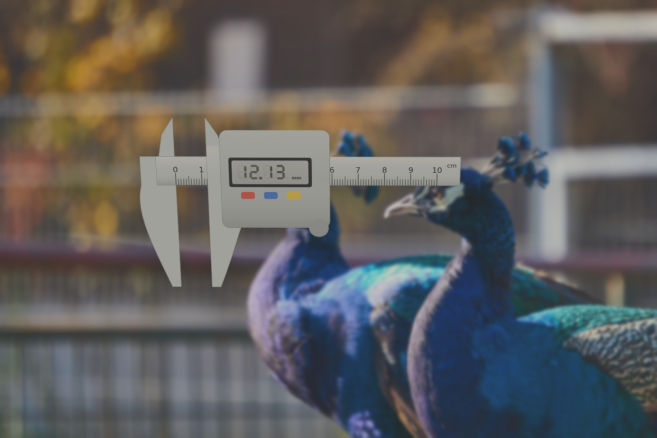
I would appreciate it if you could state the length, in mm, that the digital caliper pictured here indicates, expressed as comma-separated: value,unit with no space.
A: 12.13,mm
